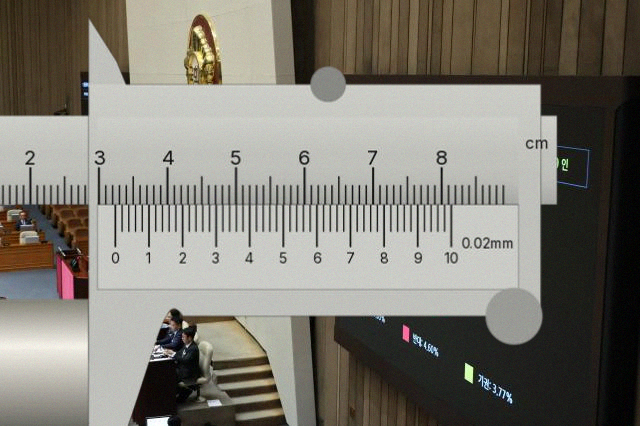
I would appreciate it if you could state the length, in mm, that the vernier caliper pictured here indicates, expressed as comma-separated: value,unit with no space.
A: 32.4,mm
